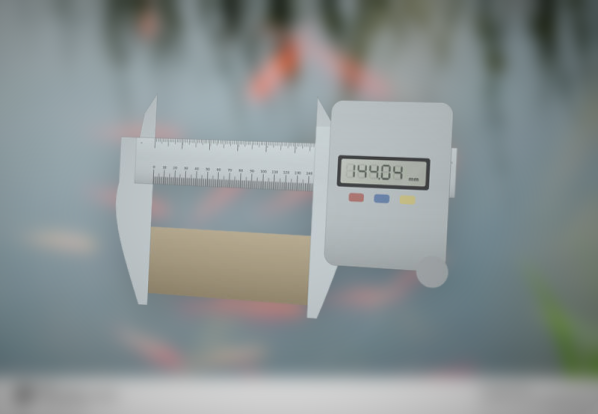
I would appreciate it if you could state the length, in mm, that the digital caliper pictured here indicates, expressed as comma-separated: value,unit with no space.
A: 144.04,mm
